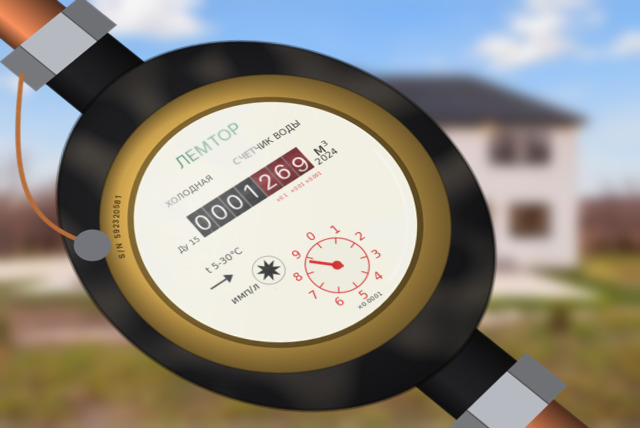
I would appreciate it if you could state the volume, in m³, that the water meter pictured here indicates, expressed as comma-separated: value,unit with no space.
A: 1.2688,m³
